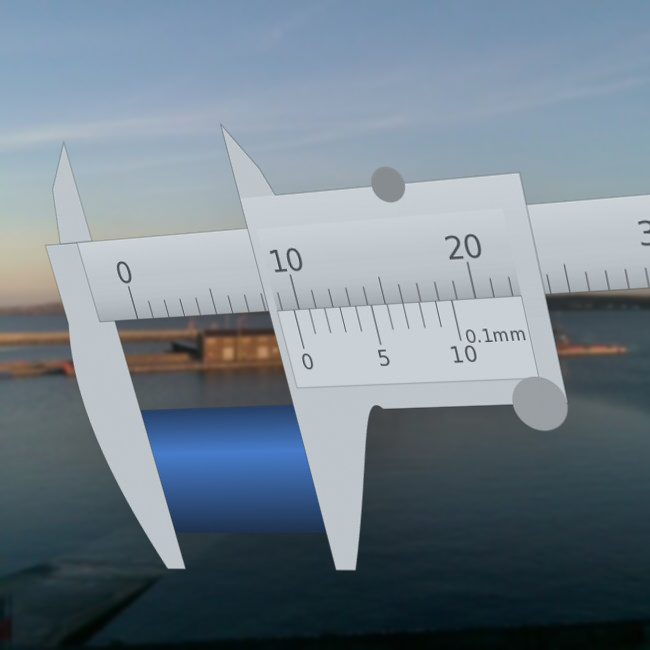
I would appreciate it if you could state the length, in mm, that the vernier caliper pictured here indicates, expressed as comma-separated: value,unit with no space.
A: 9.7,mm
